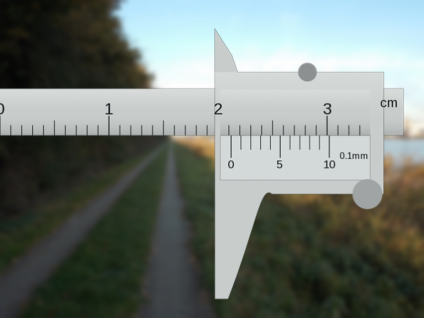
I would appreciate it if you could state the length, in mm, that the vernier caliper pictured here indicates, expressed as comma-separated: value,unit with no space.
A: 21.2,mm
